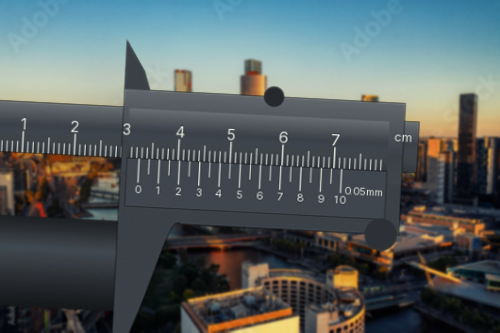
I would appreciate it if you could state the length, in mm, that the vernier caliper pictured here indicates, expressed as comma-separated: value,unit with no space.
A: 32.5,mm
